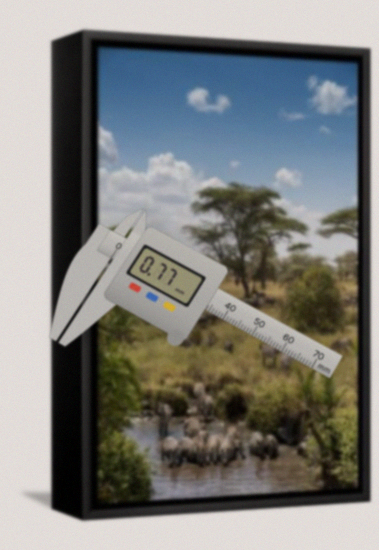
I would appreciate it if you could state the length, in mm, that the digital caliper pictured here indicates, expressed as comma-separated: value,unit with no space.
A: 0.77,mm
